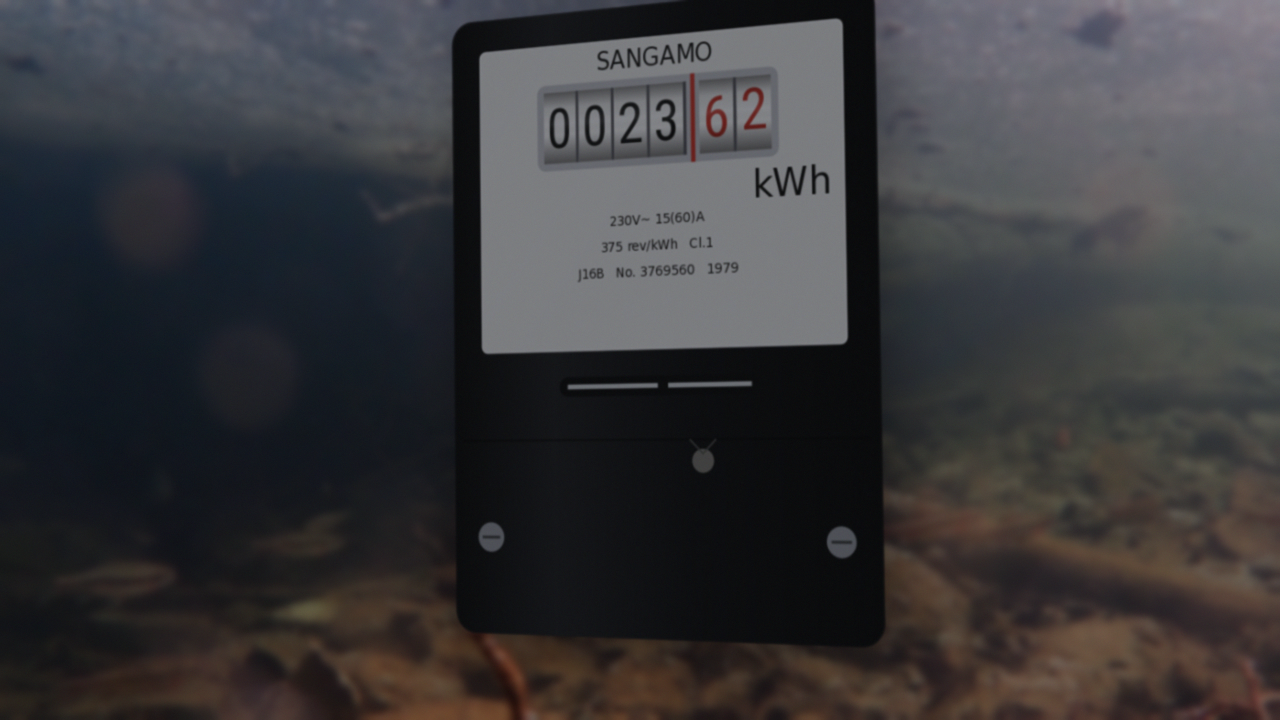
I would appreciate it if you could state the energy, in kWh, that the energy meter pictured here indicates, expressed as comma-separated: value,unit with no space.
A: 23.62,kWh
